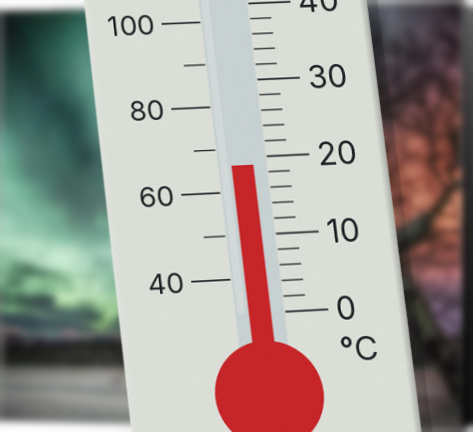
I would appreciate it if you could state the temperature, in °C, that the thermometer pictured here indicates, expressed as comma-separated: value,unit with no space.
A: 19,°C
